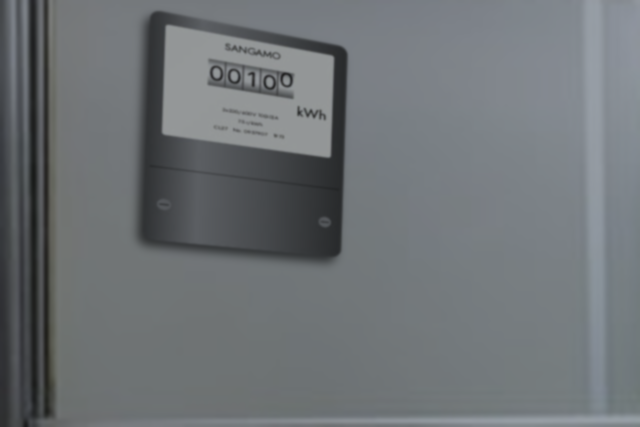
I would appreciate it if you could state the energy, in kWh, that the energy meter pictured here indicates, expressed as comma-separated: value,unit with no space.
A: 100,kWh
